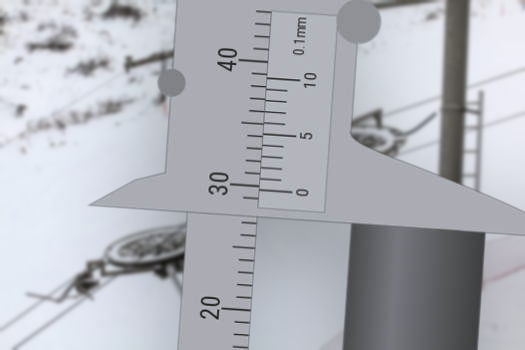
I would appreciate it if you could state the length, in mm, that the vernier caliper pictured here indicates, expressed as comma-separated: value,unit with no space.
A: 29.7,mm
